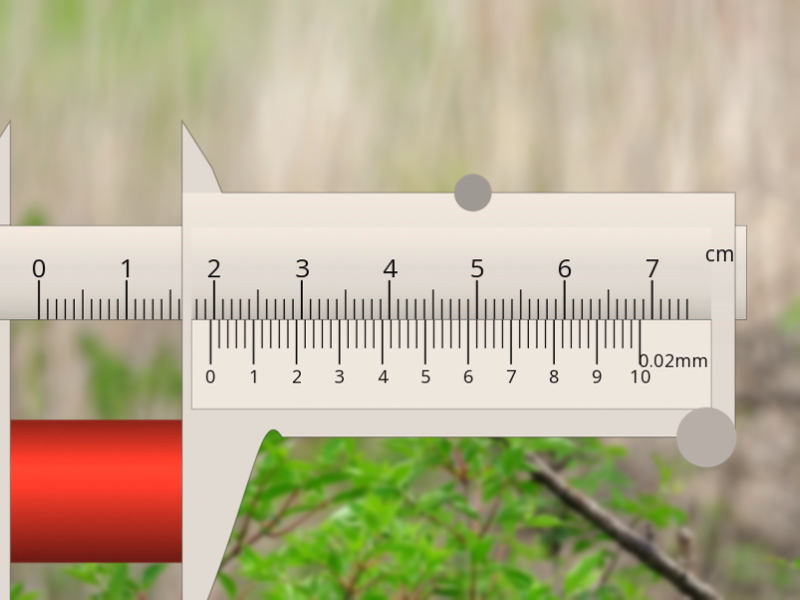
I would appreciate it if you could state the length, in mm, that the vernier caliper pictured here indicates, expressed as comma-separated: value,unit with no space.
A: 19.6,mm
